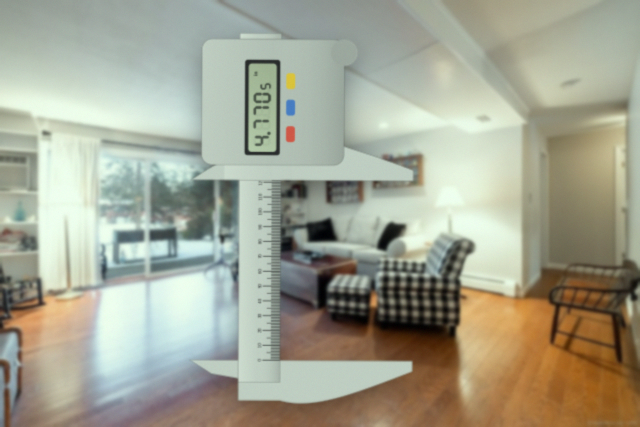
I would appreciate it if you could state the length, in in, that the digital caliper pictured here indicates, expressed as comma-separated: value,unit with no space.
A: 4.7705,in
